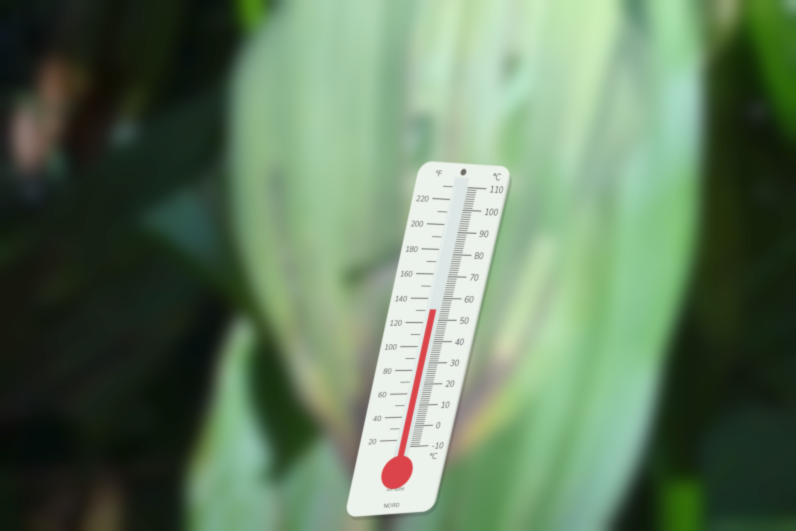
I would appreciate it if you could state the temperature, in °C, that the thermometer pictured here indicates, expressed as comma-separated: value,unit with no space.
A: 55,°C
